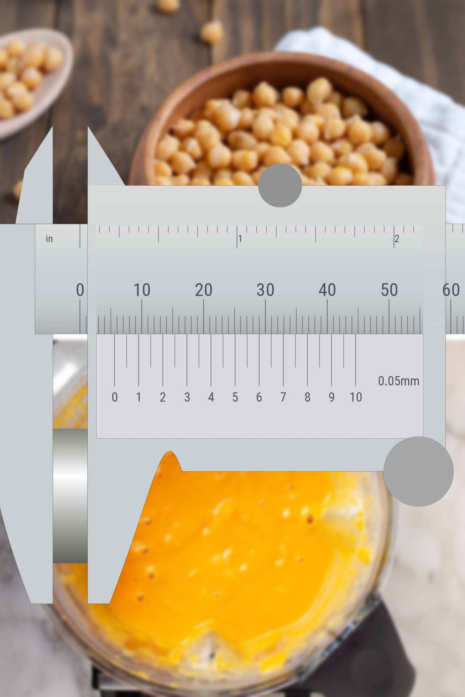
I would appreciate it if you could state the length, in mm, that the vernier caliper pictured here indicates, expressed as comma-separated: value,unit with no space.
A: 5.6,mm
